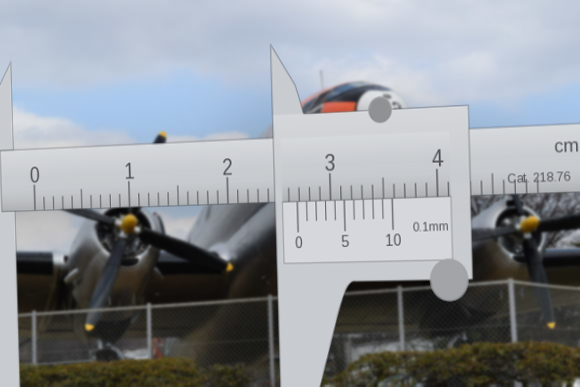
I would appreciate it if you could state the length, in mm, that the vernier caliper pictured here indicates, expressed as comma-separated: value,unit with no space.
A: 26.8,mm
